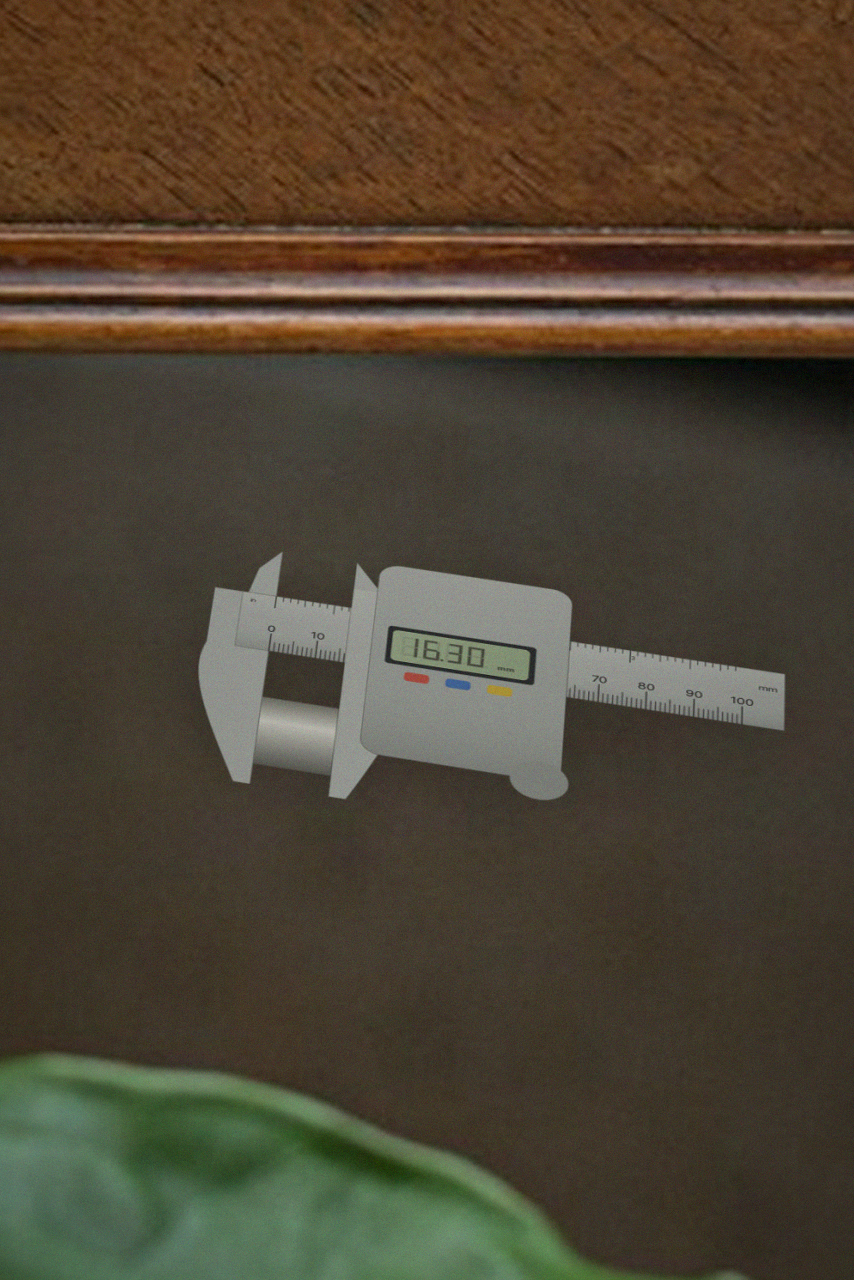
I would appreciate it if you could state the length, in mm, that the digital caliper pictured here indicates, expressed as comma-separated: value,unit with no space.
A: 16.30,mm
